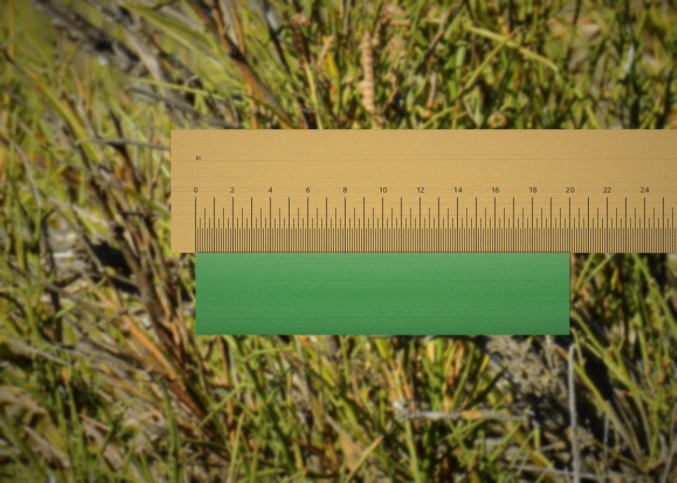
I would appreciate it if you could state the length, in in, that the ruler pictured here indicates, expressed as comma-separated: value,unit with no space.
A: 20,in
